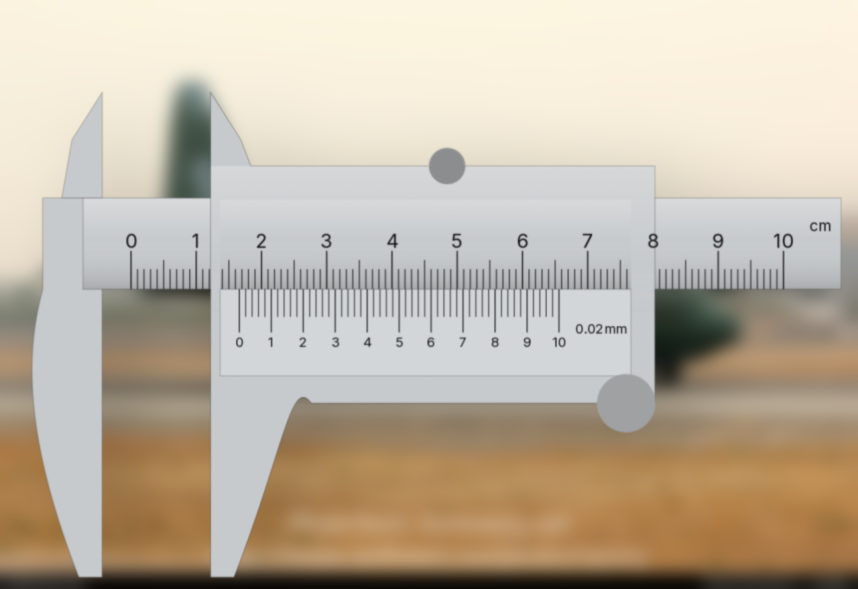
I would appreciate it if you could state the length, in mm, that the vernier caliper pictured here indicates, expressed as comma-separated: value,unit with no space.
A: 16.6,mm
